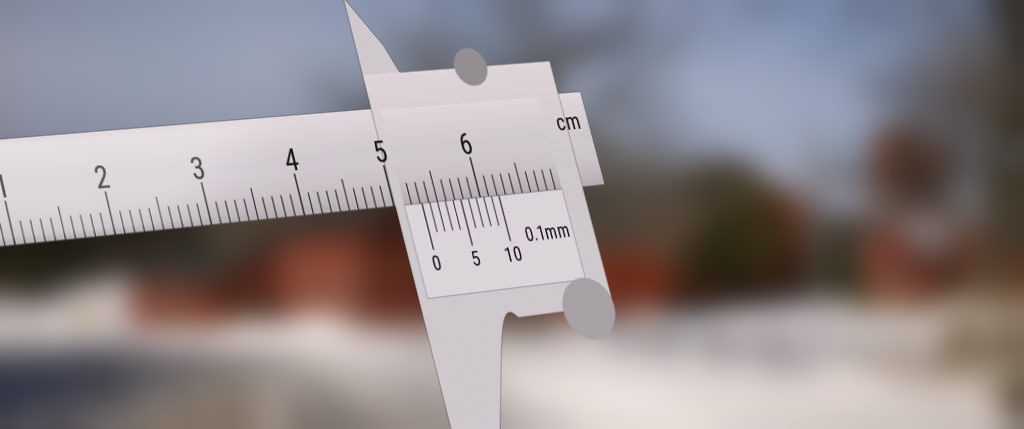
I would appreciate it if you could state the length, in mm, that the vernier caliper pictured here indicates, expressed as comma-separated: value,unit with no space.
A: 53.2,mm
